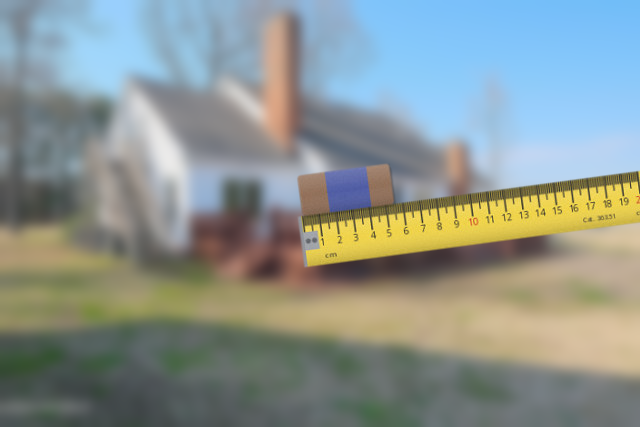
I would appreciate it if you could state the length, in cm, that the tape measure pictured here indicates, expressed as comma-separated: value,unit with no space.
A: 5.5,cm
